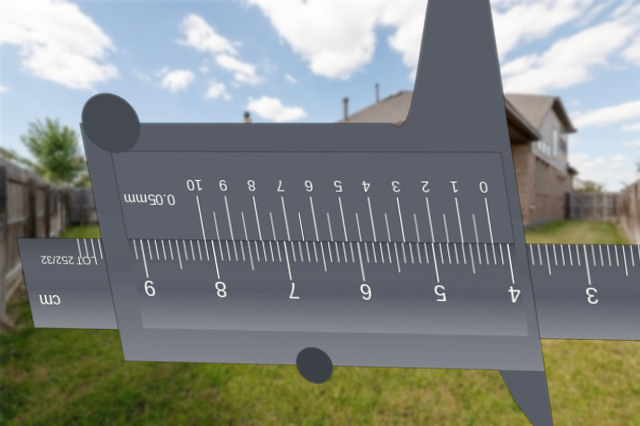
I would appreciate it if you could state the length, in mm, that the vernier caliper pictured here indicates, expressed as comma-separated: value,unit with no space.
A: 42.0,mm
